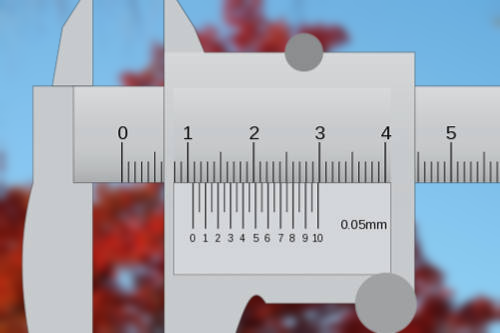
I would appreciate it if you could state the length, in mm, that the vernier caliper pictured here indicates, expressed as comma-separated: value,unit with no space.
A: 10.8,mm
